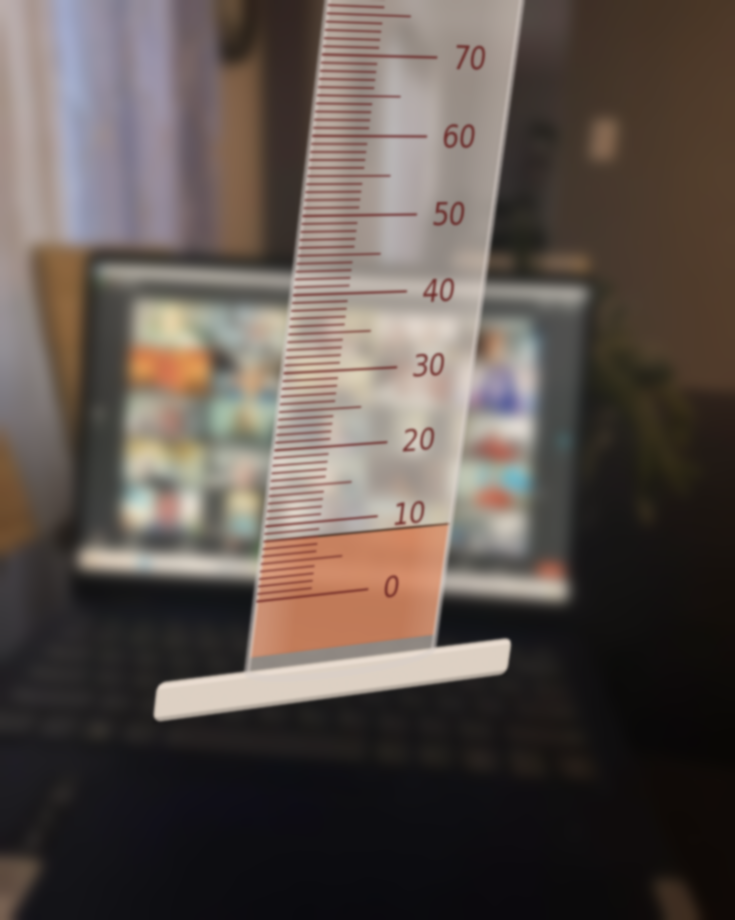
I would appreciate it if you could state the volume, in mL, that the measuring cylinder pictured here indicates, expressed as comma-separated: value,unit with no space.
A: 8,mL
